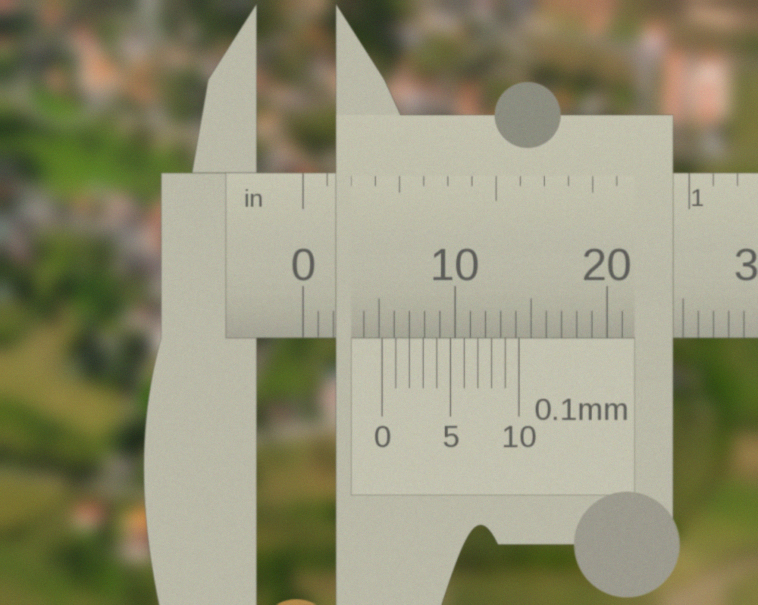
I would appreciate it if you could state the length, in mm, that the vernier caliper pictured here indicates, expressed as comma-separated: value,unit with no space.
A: 5.2,mm
